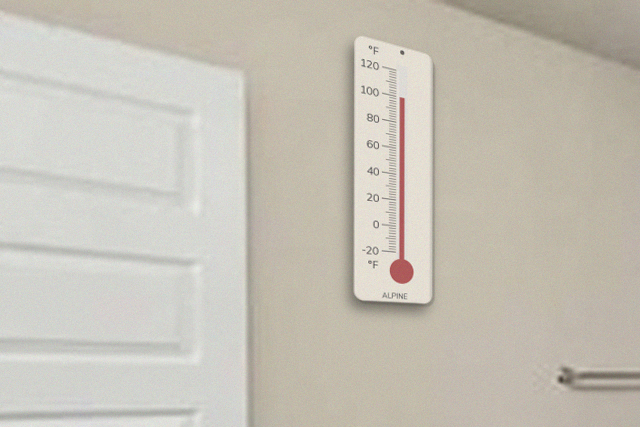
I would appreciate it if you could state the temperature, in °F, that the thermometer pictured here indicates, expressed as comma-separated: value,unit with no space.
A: 100,°F
